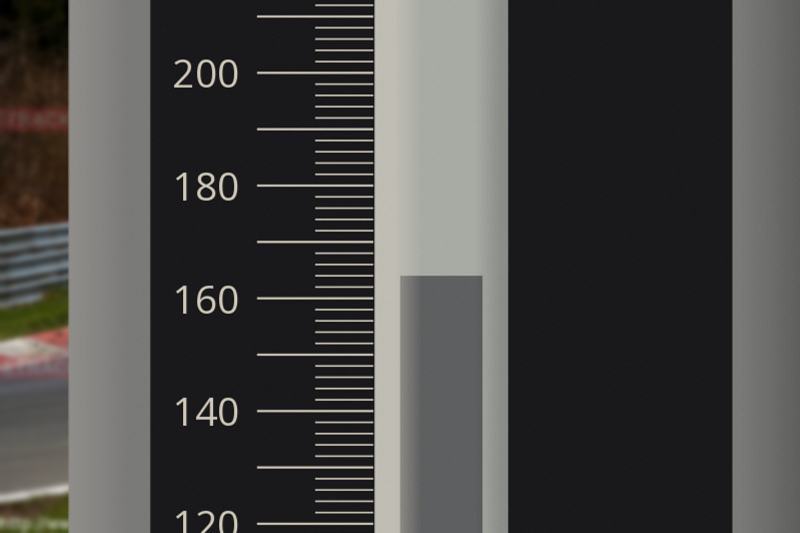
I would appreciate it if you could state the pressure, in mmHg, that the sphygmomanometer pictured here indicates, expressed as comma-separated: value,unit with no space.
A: 164,mmHg
